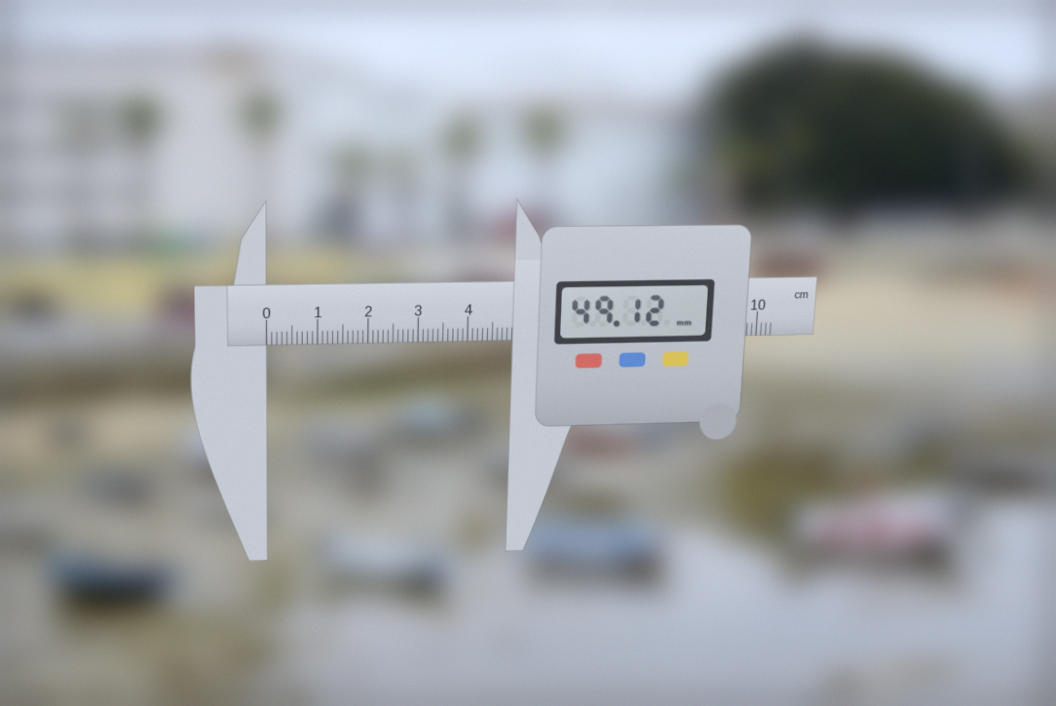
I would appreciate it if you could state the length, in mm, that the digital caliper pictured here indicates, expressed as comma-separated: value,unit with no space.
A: 49.12,mm
